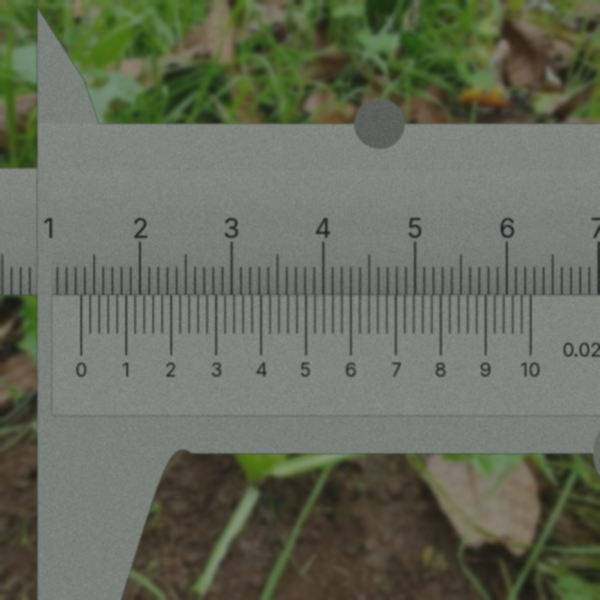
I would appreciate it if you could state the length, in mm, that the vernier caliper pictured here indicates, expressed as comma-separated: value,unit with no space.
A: 13.6,mm
